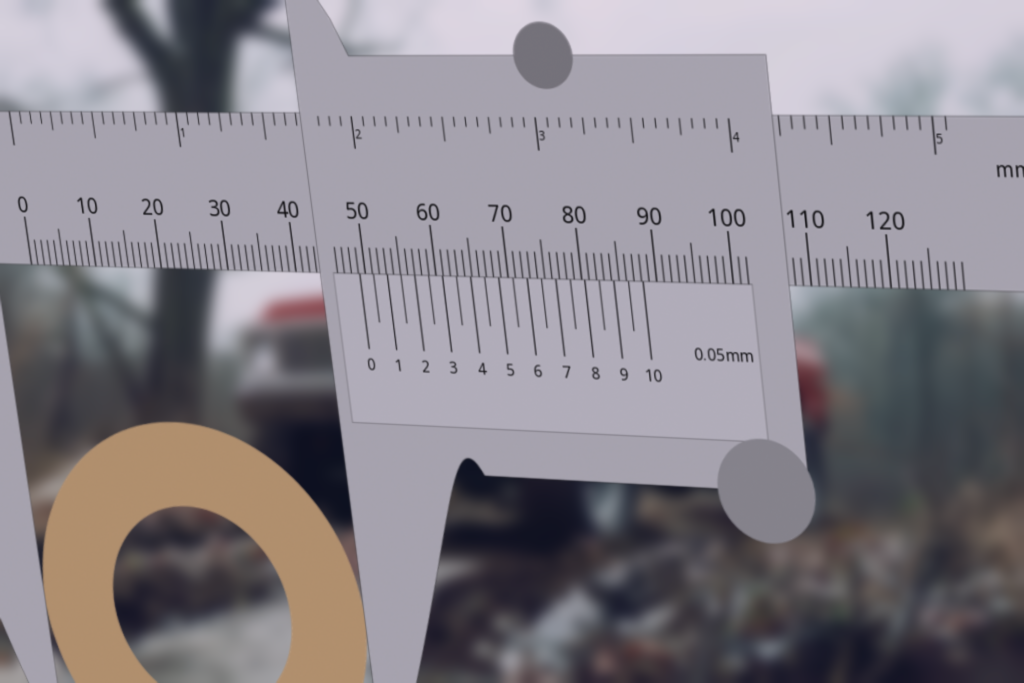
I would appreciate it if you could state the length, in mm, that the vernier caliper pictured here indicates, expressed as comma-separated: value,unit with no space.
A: 49.2,mm
